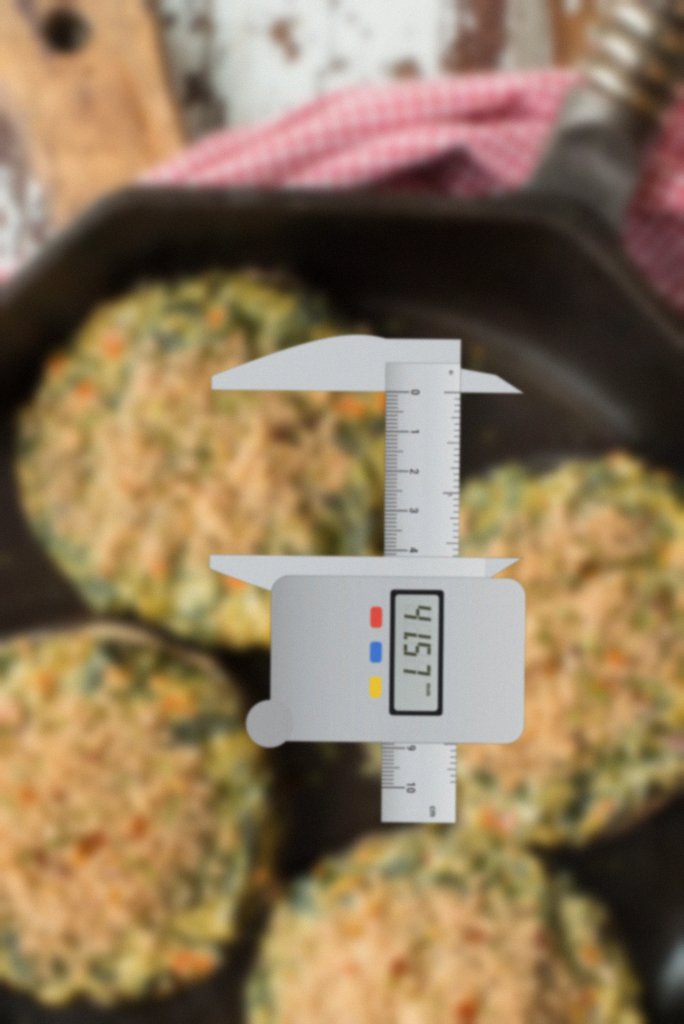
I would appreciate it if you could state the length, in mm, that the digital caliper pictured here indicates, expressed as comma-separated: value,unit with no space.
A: 41.57,mm
